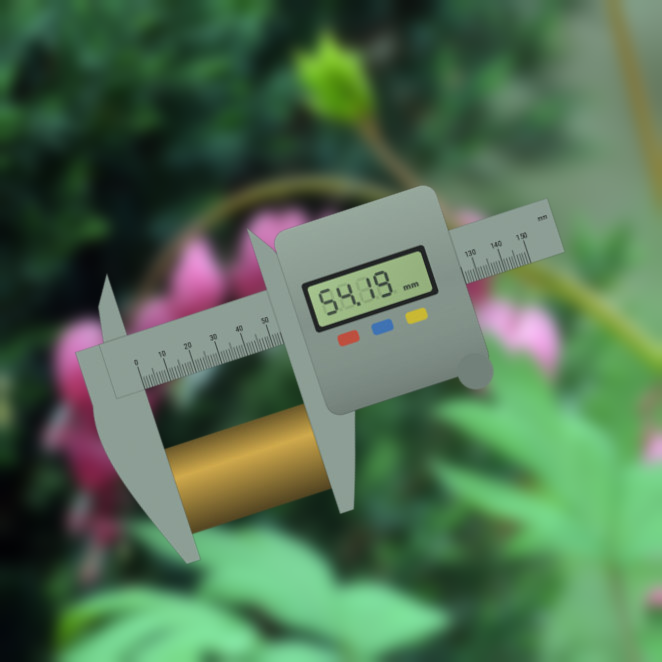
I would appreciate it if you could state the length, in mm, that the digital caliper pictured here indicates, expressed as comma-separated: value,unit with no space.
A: 54.19,mm
